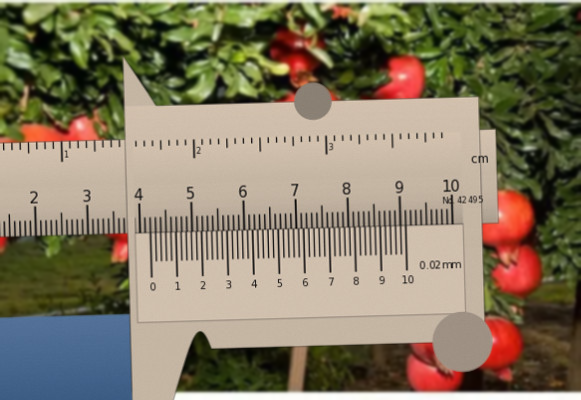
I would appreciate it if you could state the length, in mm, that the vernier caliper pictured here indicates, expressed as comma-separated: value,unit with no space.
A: 42.0,mm
